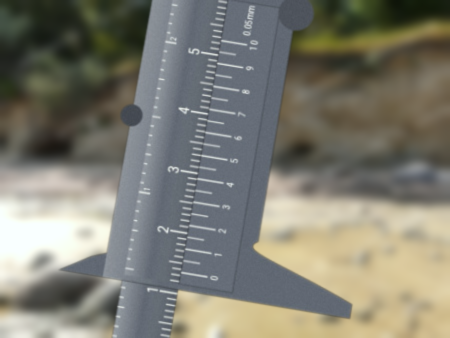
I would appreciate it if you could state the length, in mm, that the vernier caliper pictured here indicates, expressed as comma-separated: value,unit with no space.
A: 13.5,mm
